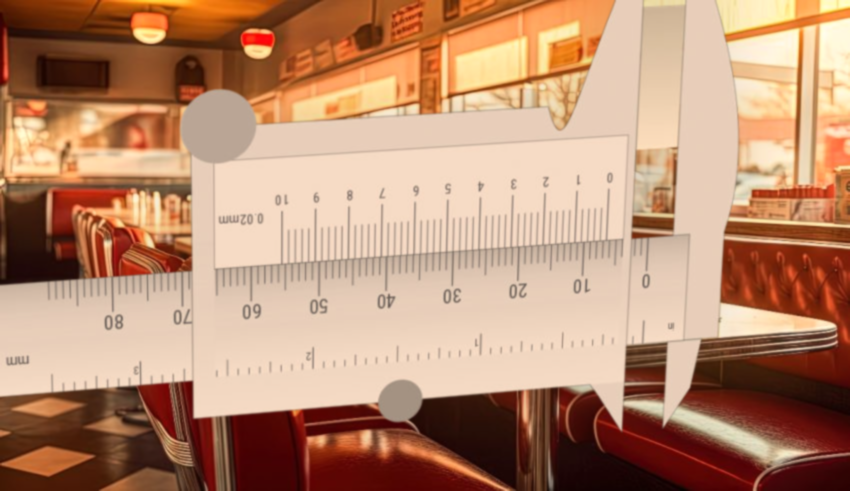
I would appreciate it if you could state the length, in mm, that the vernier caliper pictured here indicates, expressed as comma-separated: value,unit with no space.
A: 6.5,mm
